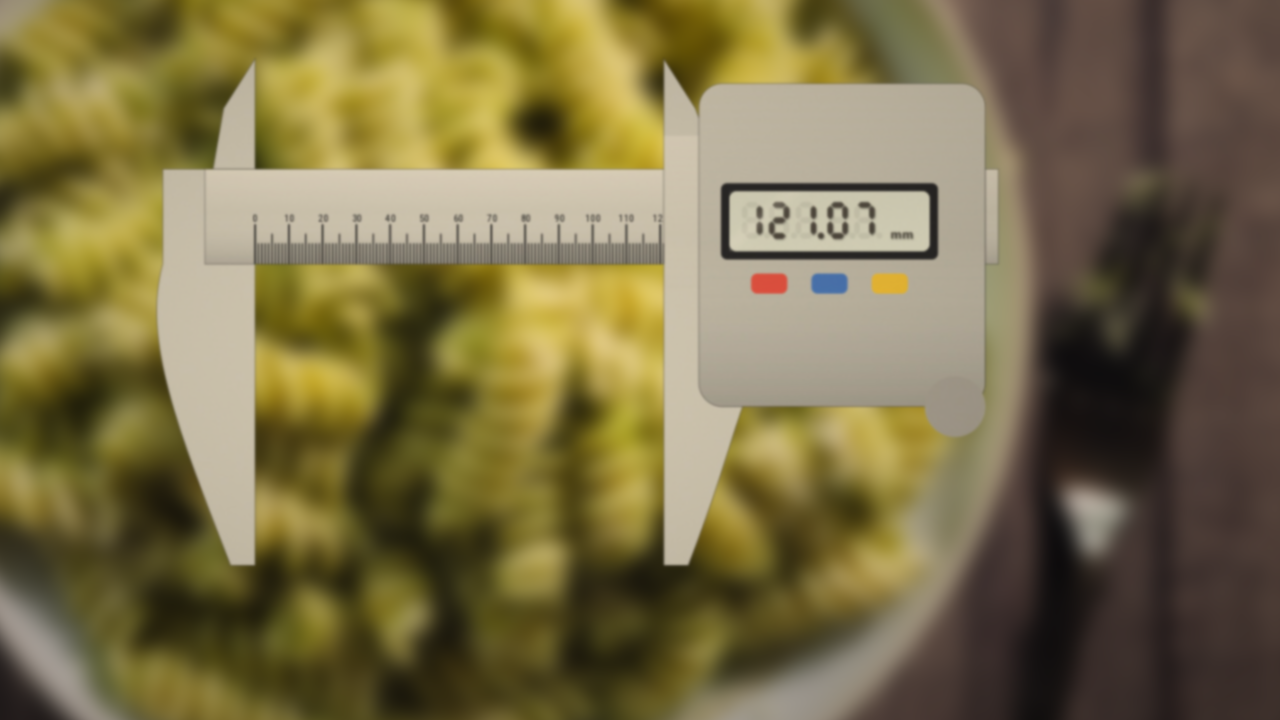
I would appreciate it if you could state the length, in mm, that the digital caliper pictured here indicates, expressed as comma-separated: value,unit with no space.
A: 121.07,mm
